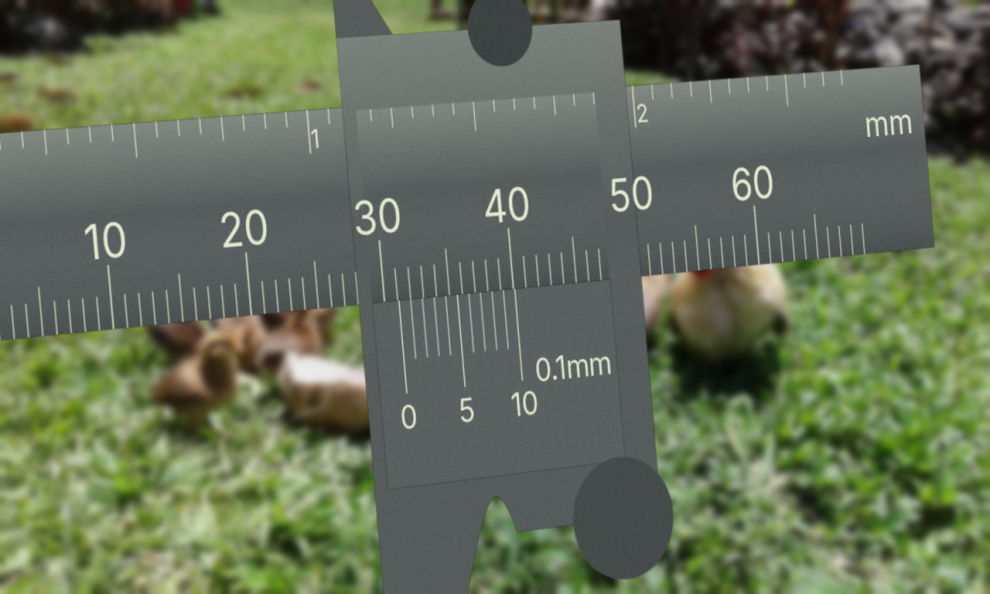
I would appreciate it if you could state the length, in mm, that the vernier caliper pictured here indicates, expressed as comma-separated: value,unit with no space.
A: 31.1,mm
